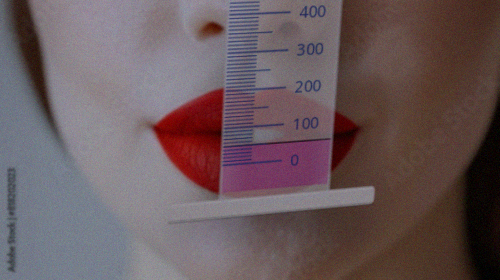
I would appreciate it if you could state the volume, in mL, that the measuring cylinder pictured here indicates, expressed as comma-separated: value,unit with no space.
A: 50,mL
